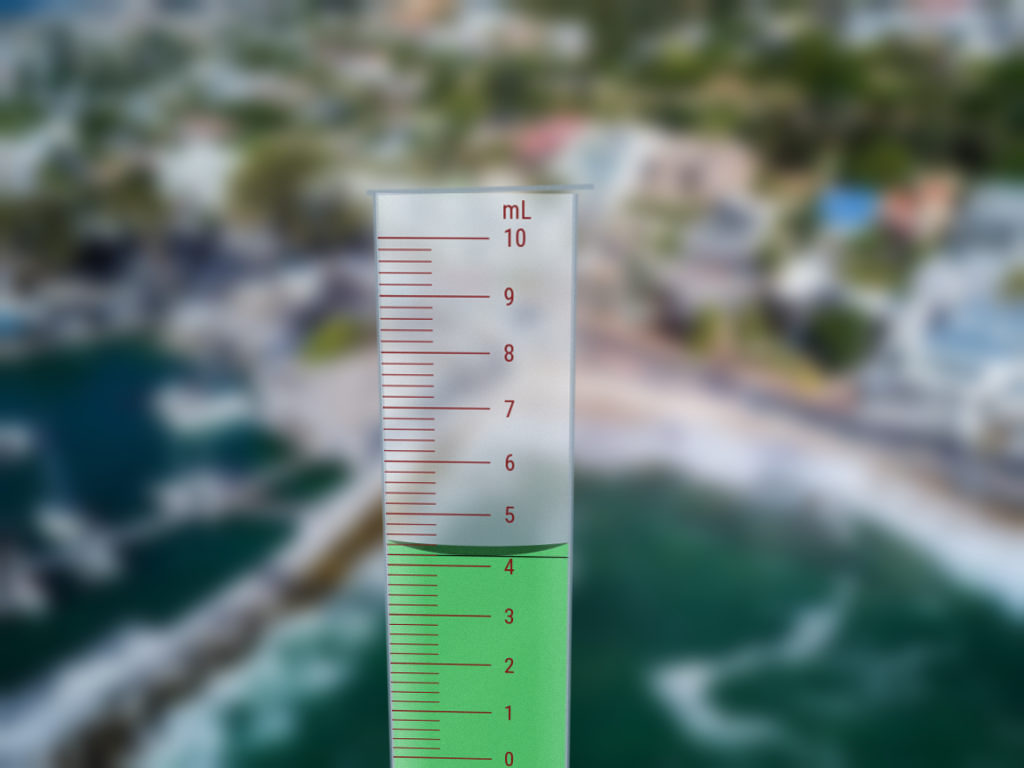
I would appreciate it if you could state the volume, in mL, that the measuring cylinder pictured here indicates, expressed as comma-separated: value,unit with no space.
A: 4.2,mL
